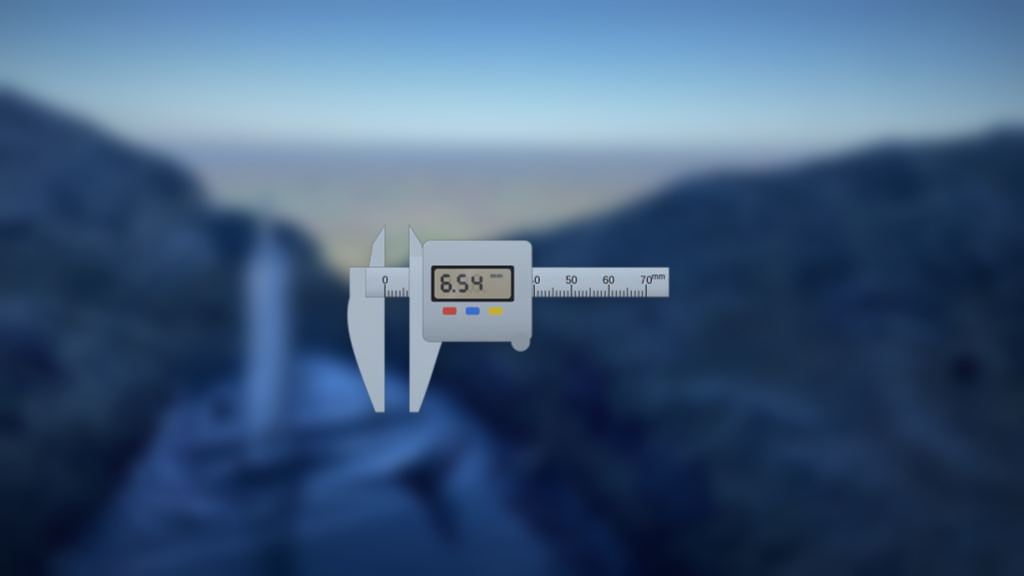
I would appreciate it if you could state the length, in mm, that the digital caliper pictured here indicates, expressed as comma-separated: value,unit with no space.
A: 6.54,mm
